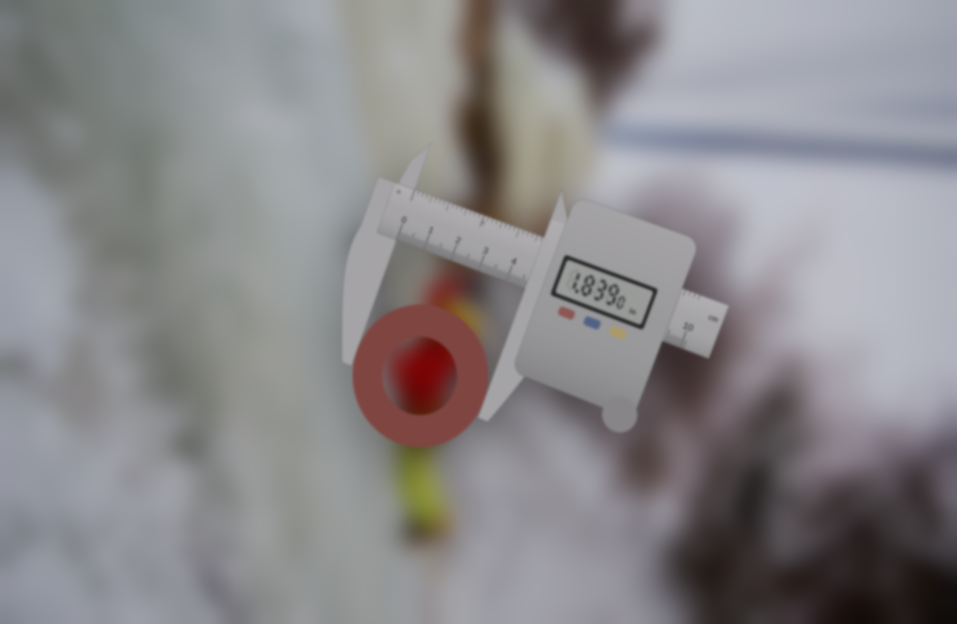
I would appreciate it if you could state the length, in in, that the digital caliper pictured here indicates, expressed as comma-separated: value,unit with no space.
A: 1.8390,in
